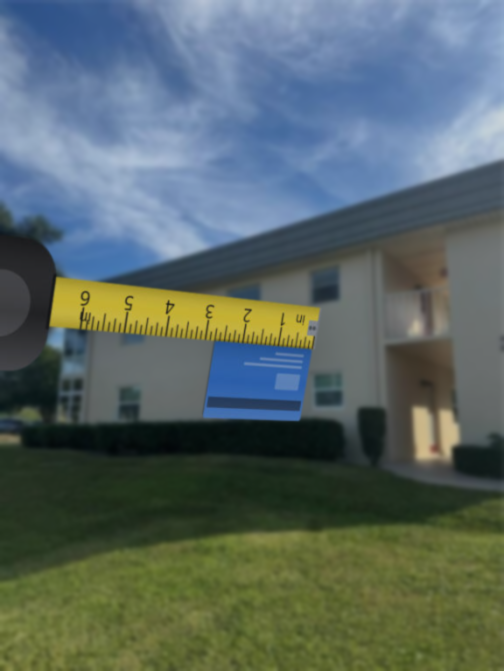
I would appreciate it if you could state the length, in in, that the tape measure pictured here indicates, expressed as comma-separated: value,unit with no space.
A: 2.75,in
